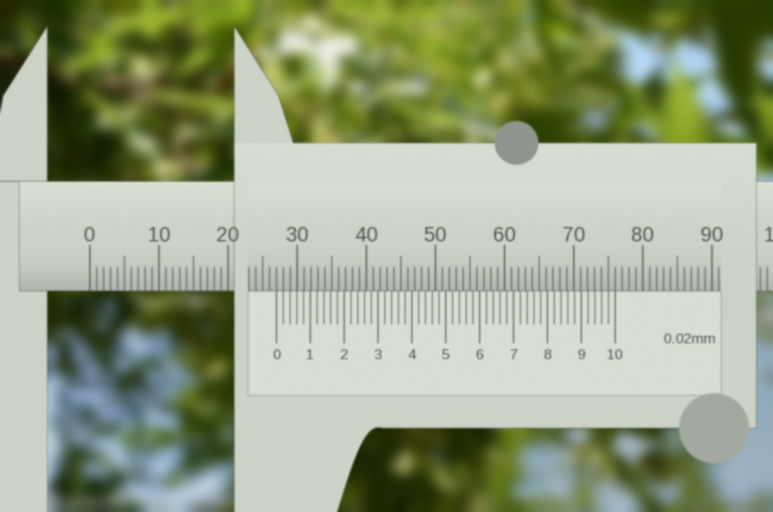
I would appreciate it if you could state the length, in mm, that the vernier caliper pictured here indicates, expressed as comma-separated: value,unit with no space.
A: 27.0,mm
